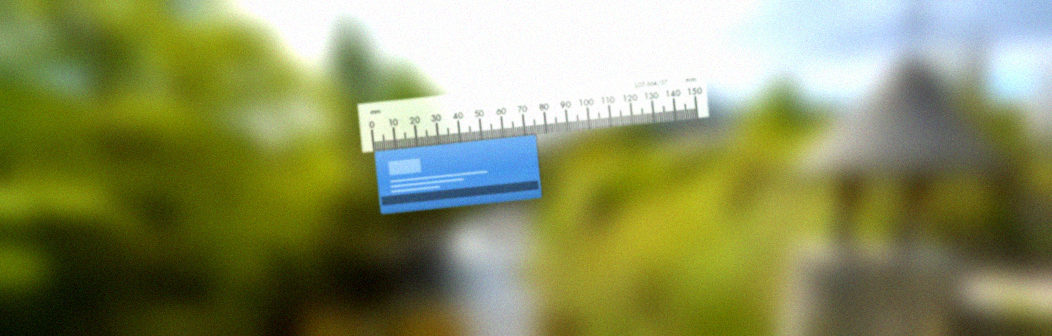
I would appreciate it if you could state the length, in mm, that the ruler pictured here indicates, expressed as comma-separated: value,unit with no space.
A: 75,mm
